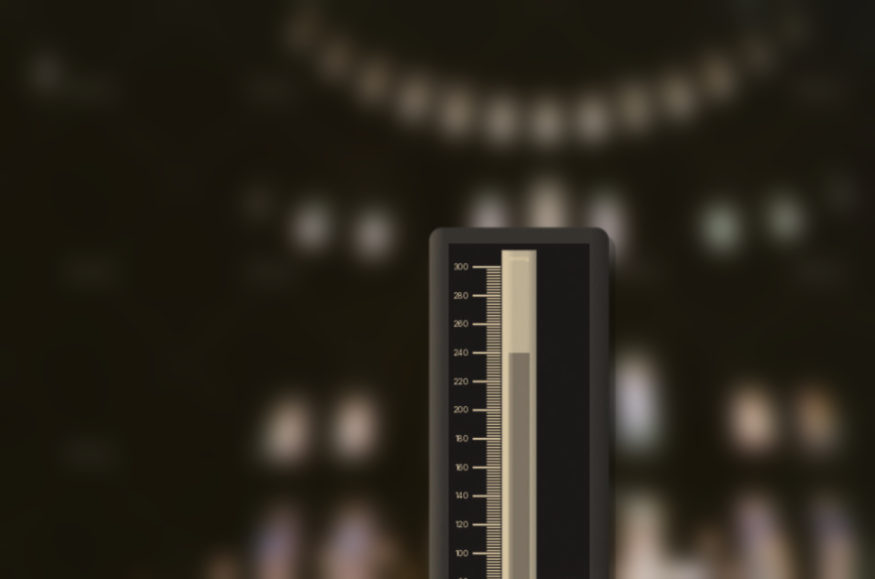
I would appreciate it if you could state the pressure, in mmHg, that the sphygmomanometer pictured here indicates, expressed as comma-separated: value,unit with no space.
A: 240,mmHg
